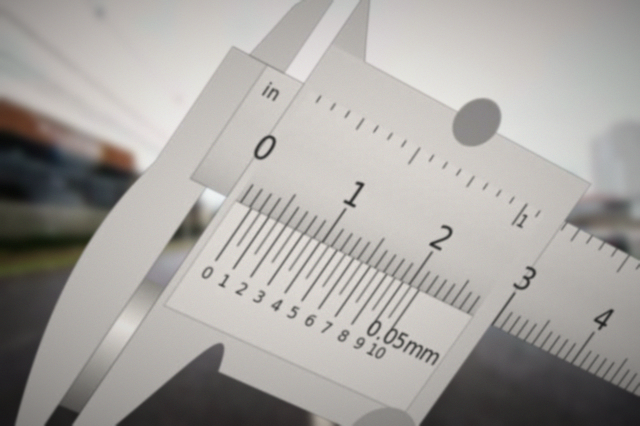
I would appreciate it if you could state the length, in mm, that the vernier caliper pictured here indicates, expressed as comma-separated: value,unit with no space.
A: 2.2,mm
